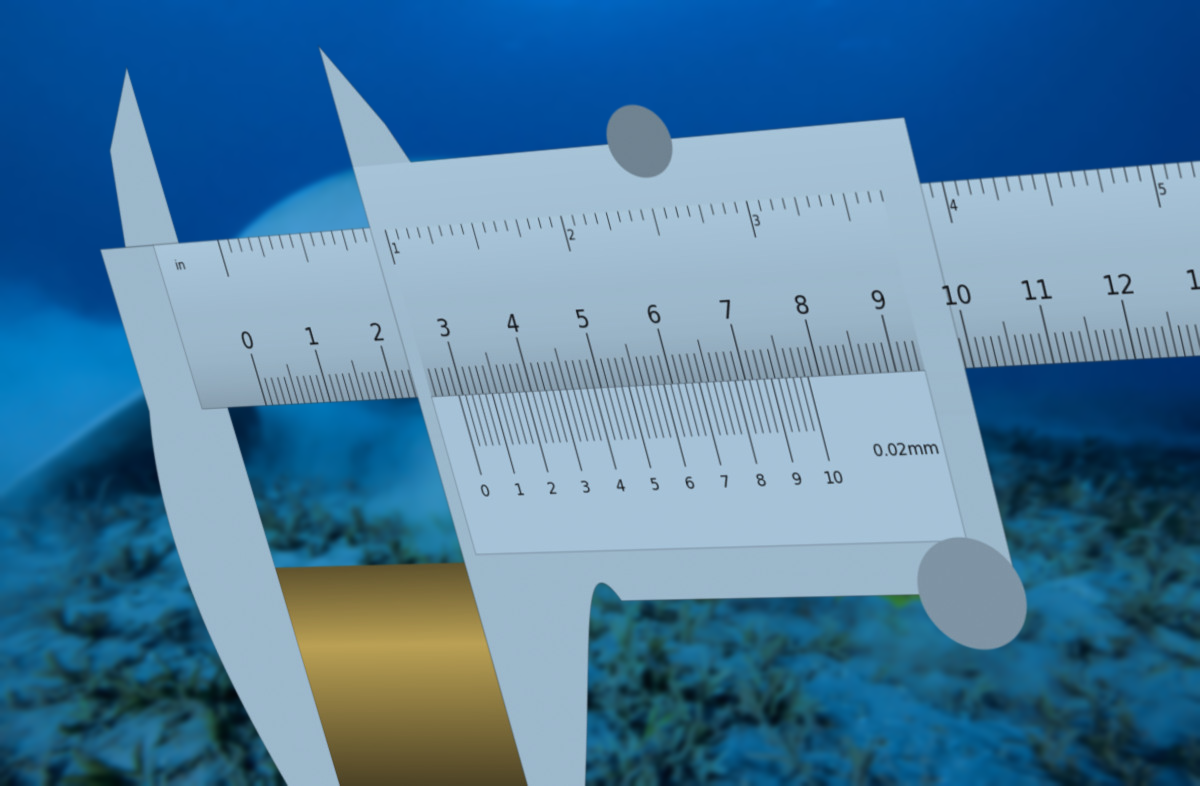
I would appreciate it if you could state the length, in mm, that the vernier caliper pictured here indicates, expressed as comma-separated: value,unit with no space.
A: 29.4,mm
